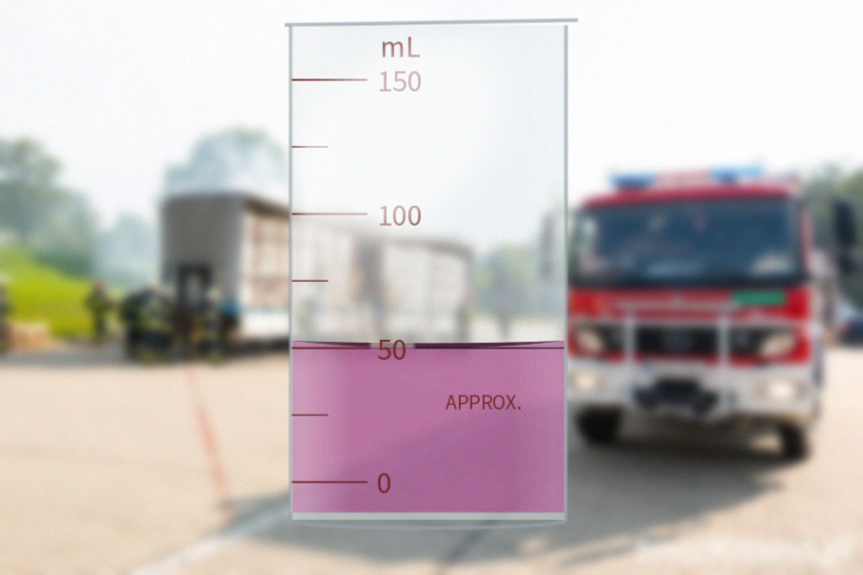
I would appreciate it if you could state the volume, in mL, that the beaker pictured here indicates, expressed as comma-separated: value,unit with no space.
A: 50,mL
